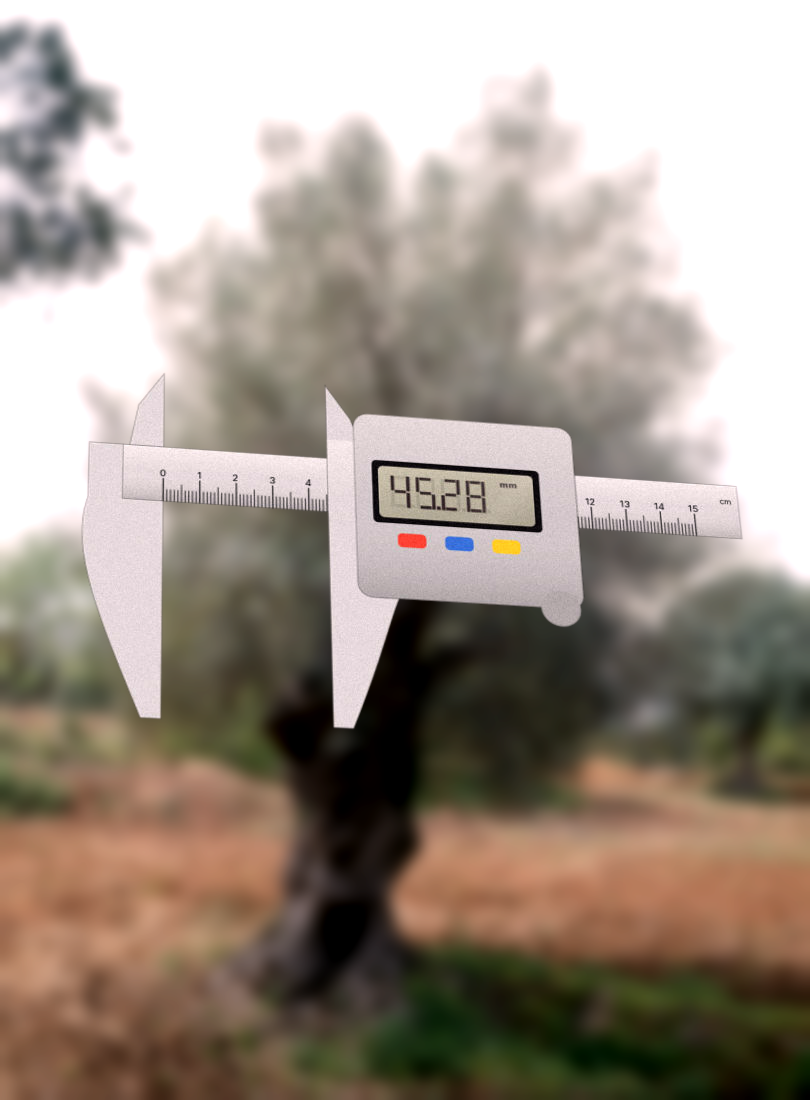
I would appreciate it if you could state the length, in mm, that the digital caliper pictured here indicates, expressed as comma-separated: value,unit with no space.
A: 45.28,mm
